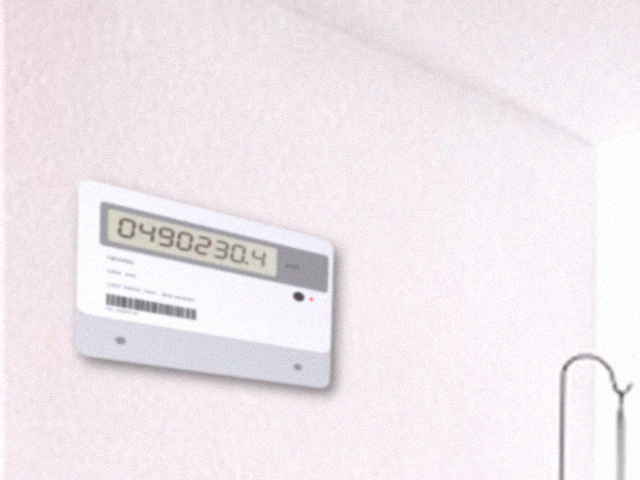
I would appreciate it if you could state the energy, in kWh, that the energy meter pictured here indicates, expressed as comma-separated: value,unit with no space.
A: 490230.4,kWh
